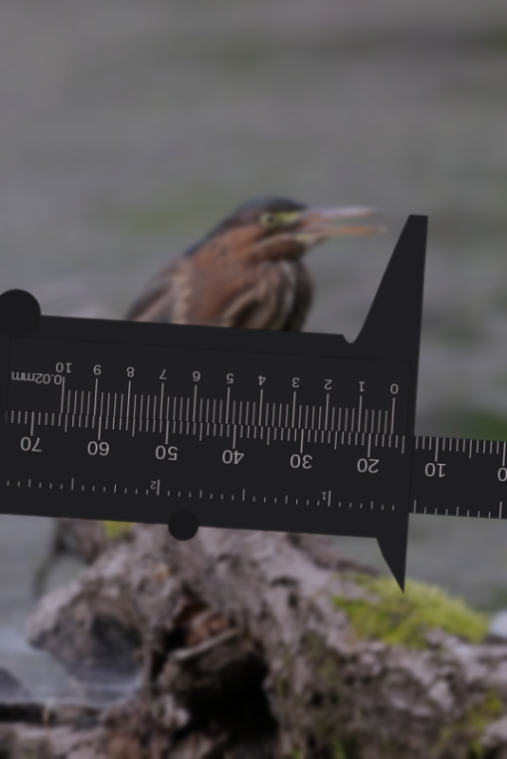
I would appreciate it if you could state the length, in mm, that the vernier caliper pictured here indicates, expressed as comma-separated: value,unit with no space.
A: 16.8,mm
